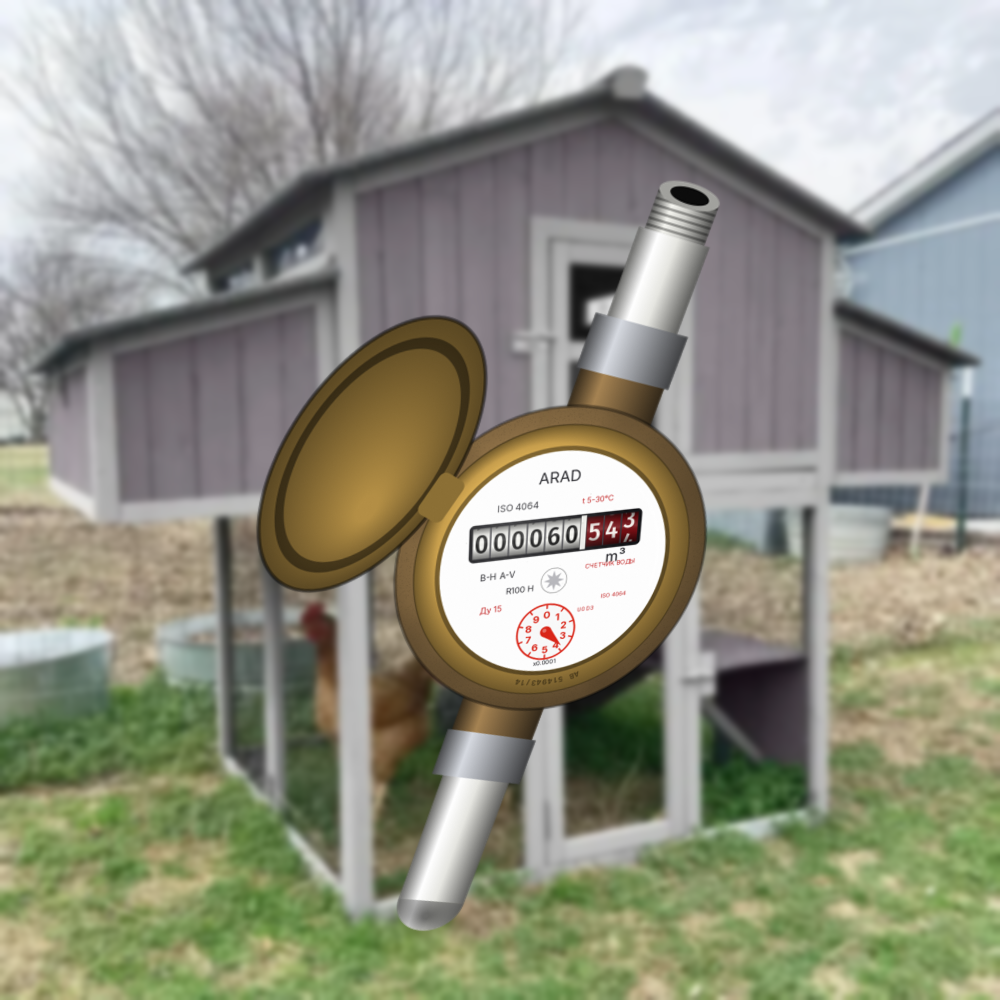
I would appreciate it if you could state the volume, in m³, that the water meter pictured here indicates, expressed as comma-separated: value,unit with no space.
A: 60.5433,m³
